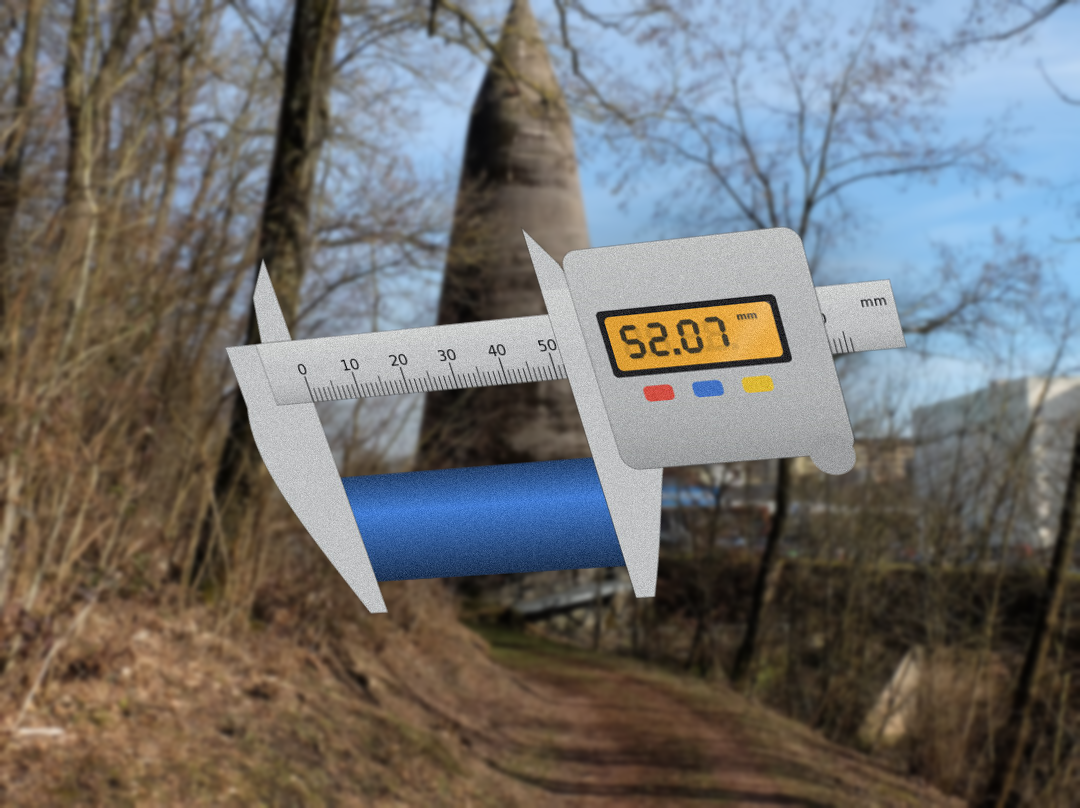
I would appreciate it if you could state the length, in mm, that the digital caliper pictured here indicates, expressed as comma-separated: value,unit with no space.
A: 52.07,mm
